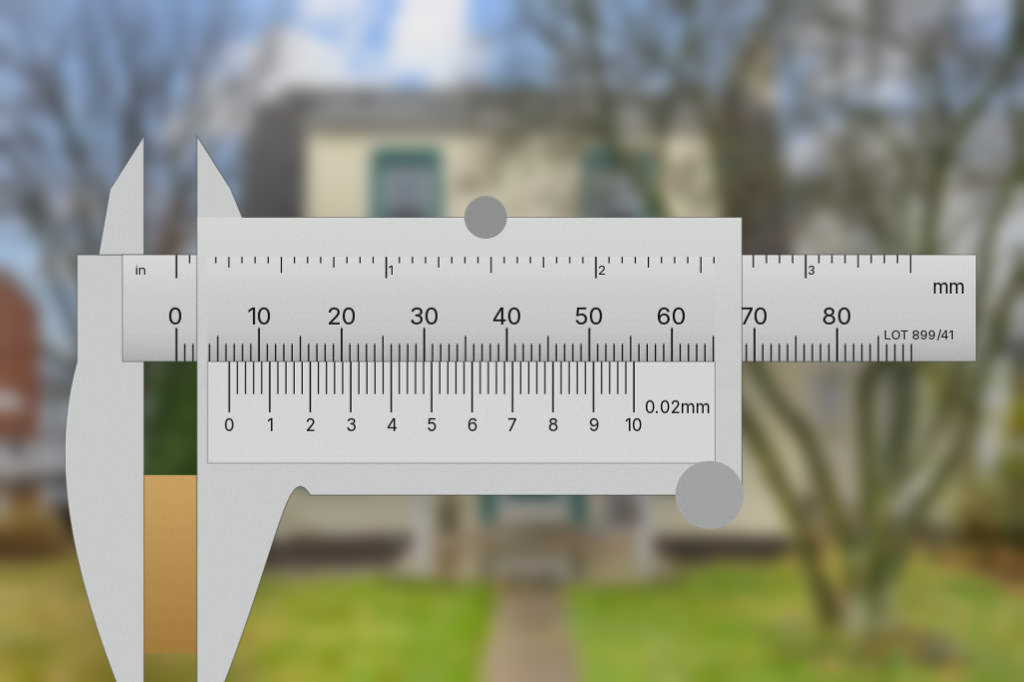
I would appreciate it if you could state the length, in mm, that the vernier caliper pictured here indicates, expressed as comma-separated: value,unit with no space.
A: 6.4,mm
